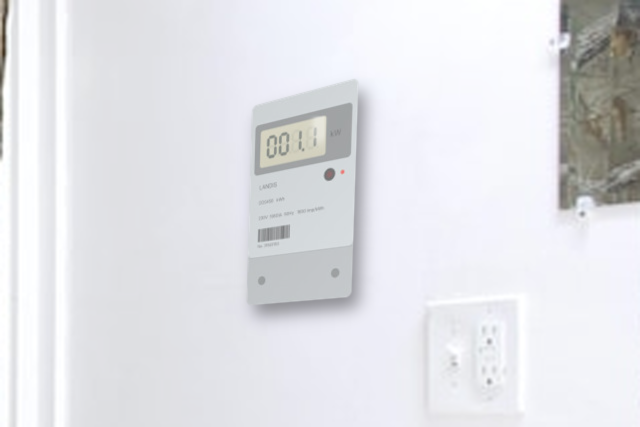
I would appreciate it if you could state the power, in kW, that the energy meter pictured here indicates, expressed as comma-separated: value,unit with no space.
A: 1.1,kW
